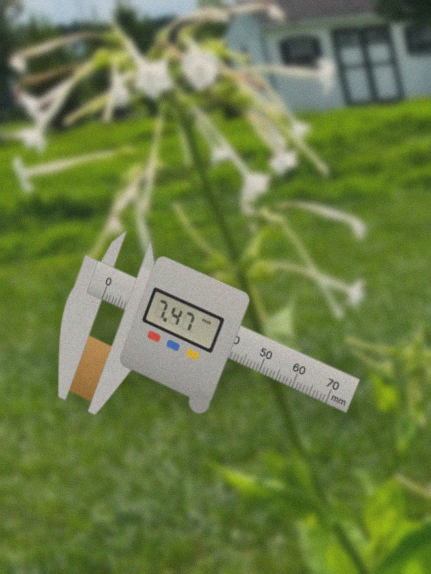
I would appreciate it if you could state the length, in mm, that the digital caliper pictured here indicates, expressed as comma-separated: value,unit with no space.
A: 7.47,mm
